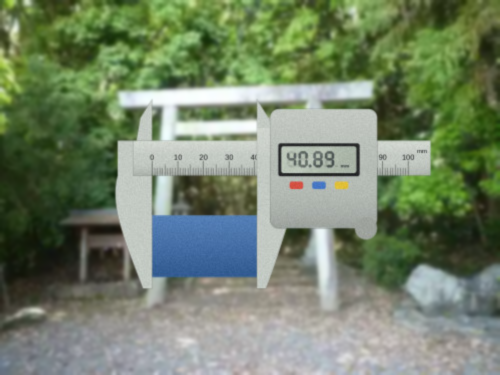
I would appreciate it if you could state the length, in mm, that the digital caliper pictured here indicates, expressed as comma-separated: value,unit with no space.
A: 40.89,mm
